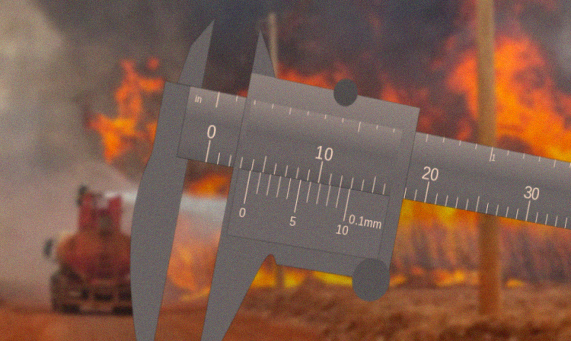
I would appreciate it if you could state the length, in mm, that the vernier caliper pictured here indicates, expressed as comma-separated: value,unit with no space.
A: 3.9,mm
